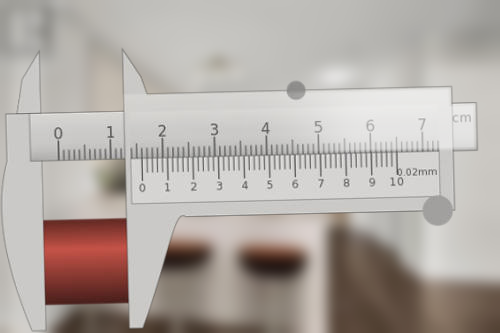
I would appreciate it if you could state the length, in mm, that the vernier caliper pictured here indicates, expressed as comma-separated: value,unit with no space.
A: 16.0,mm
